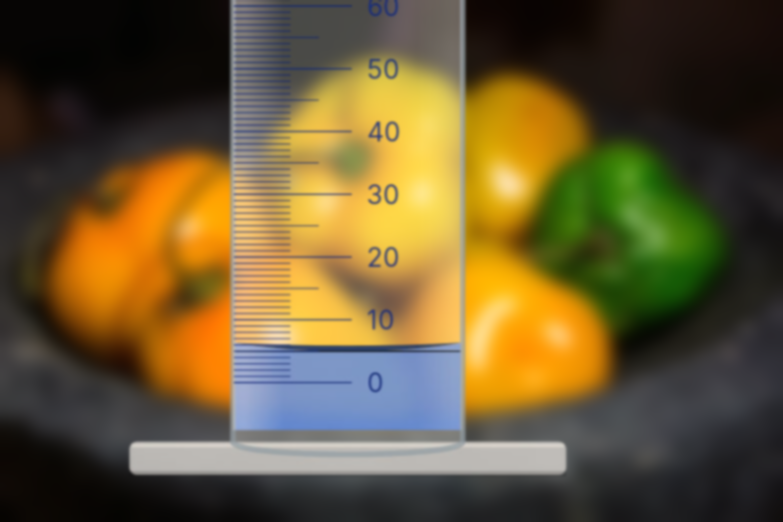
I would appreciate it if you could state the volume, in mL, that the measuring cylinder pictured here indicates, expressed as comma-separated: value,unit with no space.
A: 5,mL
